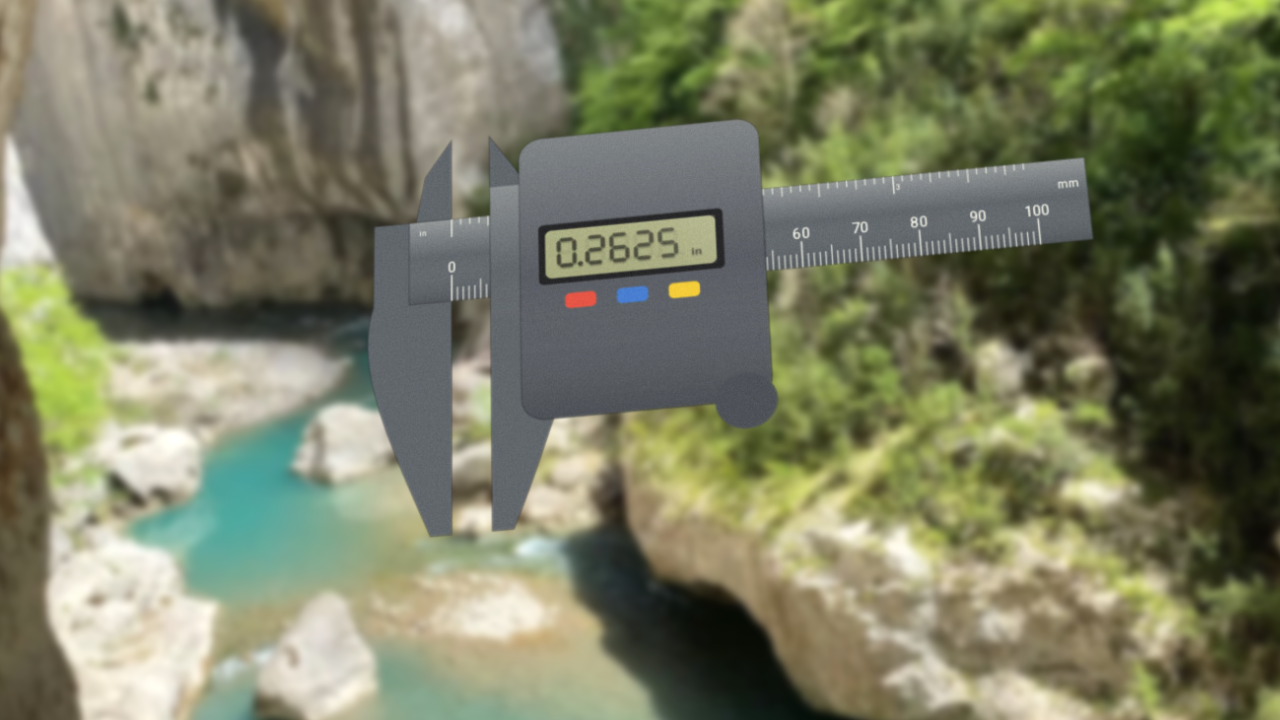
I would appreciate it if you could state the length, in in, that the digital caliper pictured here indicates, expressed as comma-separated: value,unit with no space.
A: 0.2625,in
